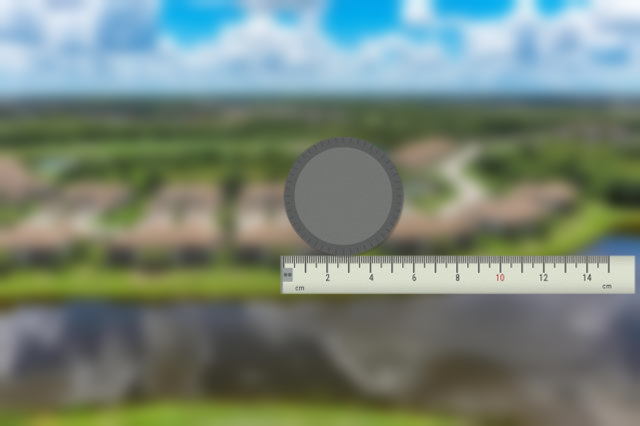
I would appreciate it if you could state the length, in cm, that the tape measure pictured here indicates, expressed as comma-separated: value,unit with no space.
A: 5.5,cm
